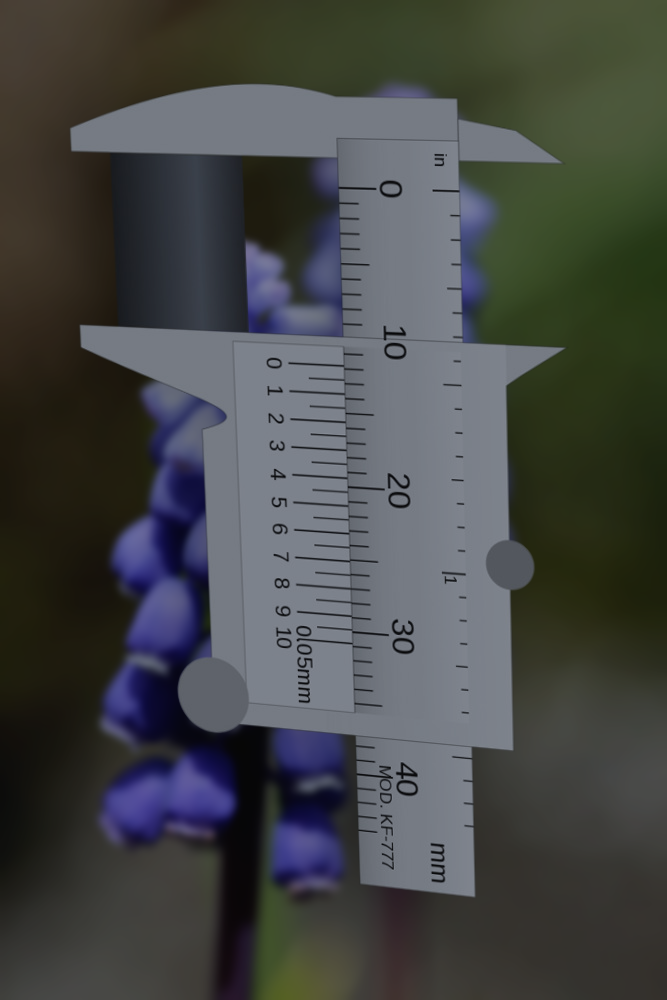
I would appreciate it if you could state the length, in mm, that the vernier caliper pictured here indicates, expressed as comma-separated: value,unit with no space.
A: 11.8,mm
